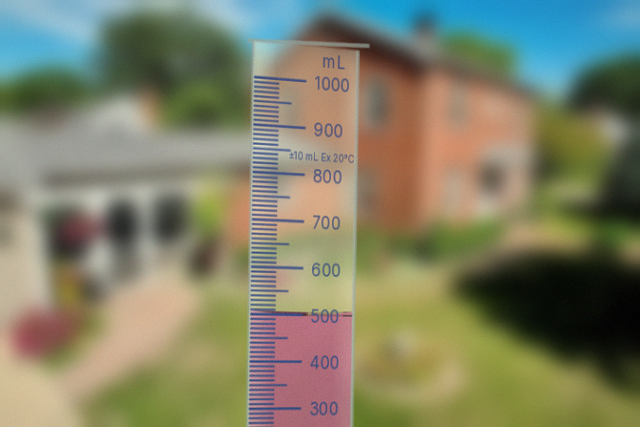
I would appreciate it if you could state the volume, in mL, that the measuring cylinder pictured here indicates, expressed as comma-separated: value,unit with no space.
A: 500,mL
